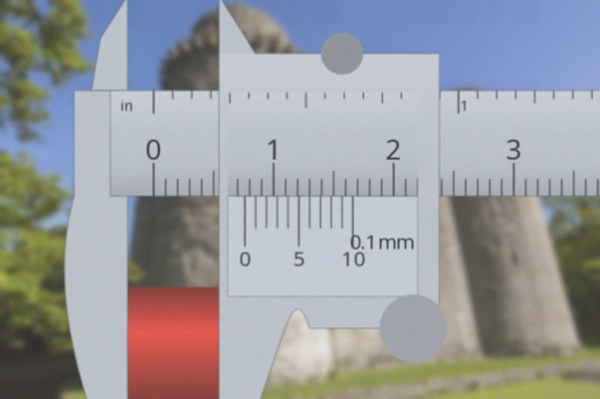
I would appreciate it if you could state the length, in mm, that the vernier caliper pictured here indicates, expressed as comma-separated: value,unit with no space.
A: 7.6,mm
